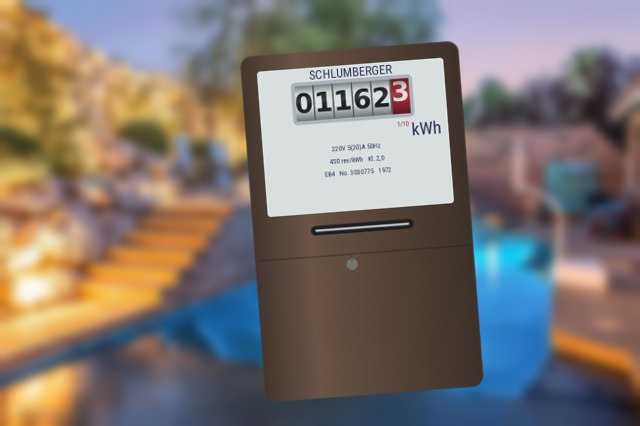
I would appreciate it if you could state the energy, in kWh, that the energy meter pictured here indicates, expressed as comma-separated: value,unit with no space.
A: 1162.3,kWh
